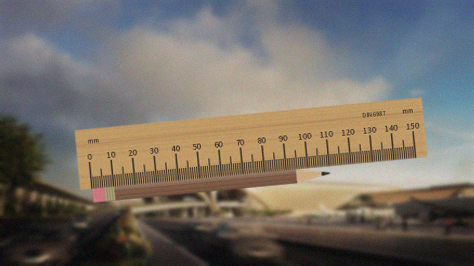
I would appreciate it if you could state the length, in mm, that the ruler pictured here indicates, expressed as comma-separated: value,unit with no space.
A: 110,mm
